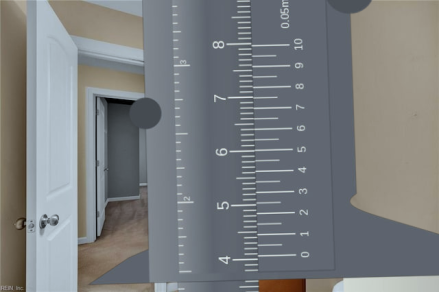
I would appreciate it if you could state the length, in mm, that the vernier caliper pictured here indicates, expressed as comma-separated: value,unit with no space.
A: 40.6,mm
